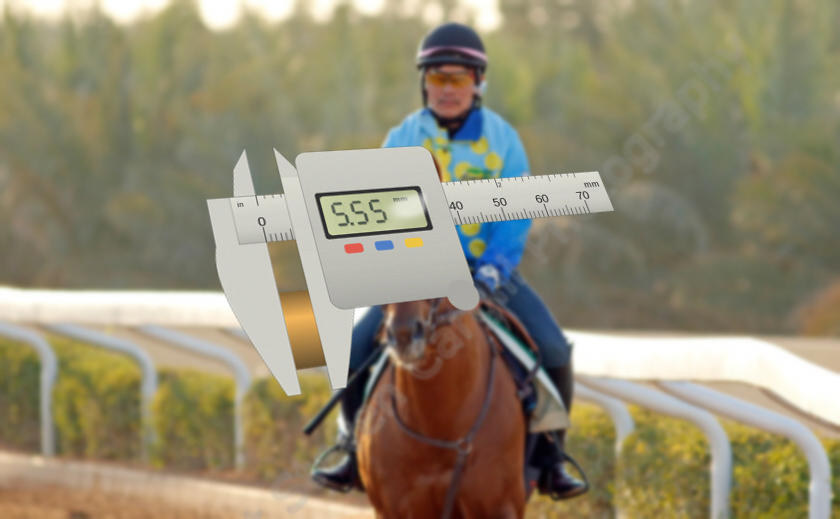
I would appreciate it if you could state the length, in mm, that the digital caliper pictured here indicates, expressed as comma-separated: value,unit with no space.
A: 5.55,mm
